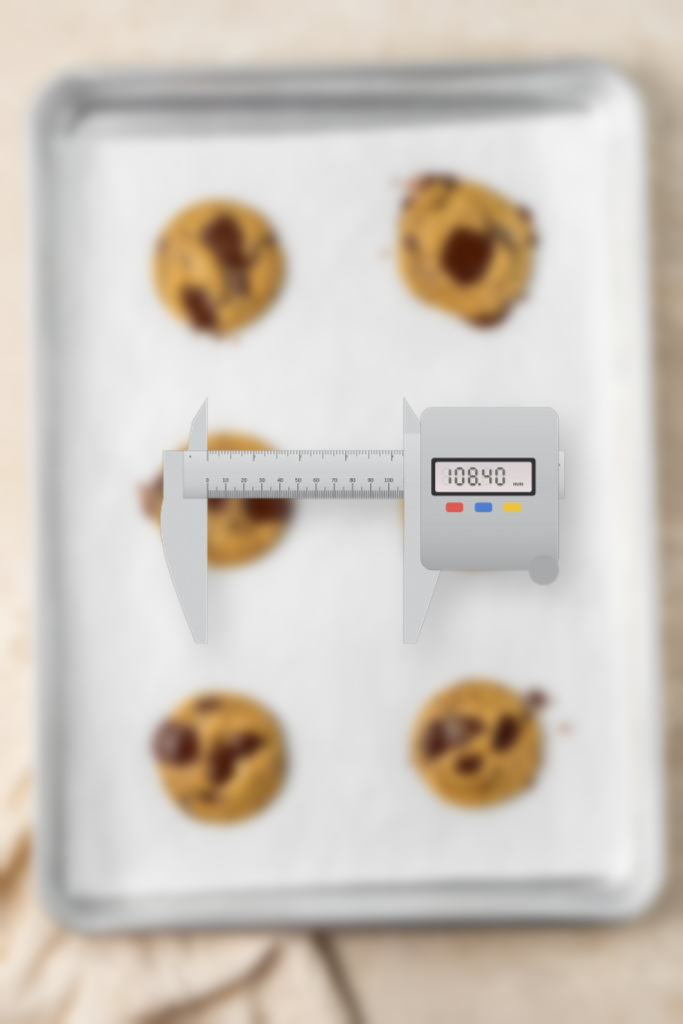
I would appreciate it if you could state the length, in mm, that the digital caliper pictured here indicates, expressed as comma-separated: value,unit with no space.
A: 108.40,mm
